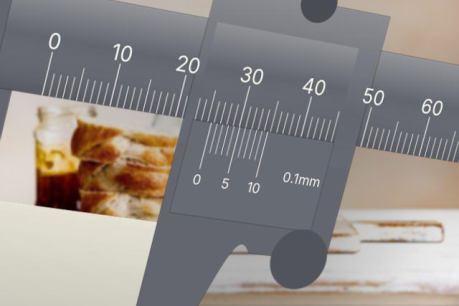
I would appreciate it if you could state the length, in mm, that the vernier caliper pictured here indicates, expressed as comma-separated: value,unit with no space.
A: 25.6,mm
